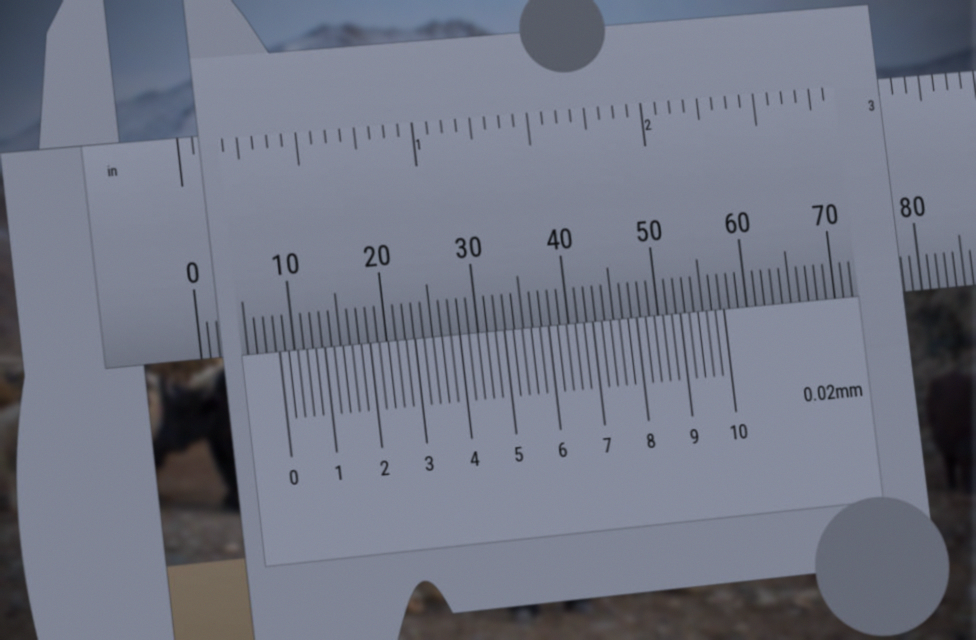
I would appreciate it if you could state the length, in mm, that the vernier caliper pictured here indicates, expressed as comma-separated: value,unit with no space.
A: 8.4,mm
